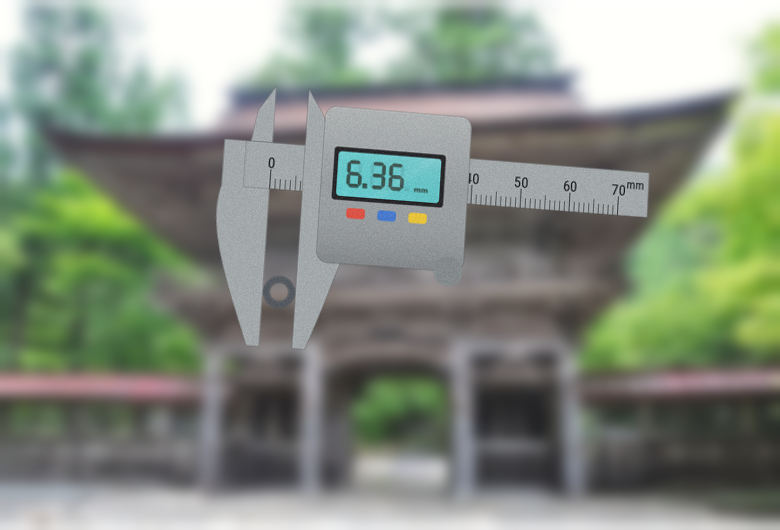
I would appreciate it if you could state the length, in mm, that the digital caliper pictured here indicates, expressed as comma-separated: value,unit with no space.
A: 6.36,mm
